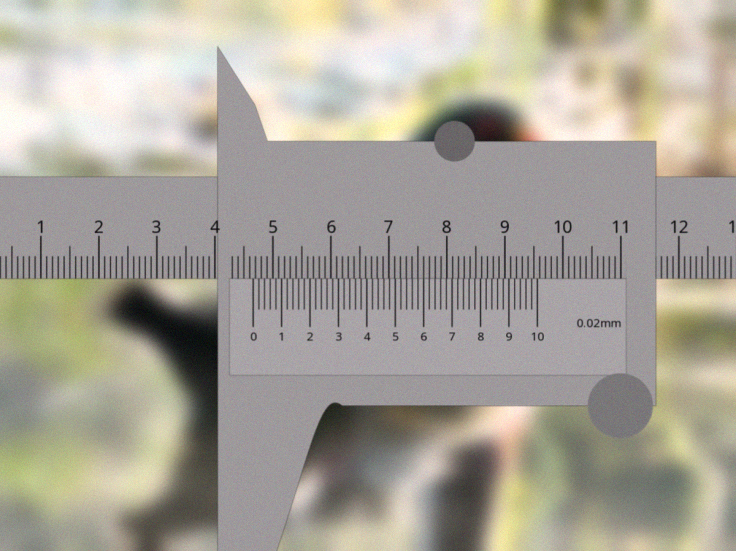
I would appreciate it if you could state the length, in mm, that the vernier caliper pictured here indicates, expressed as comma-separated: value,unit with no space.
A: 46.6,mm
